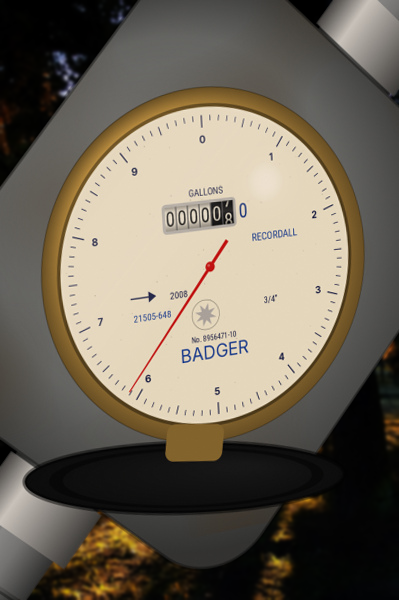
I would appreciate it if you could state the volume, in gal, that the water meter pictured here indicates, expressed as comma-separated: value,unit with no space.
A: 76.1,gal
